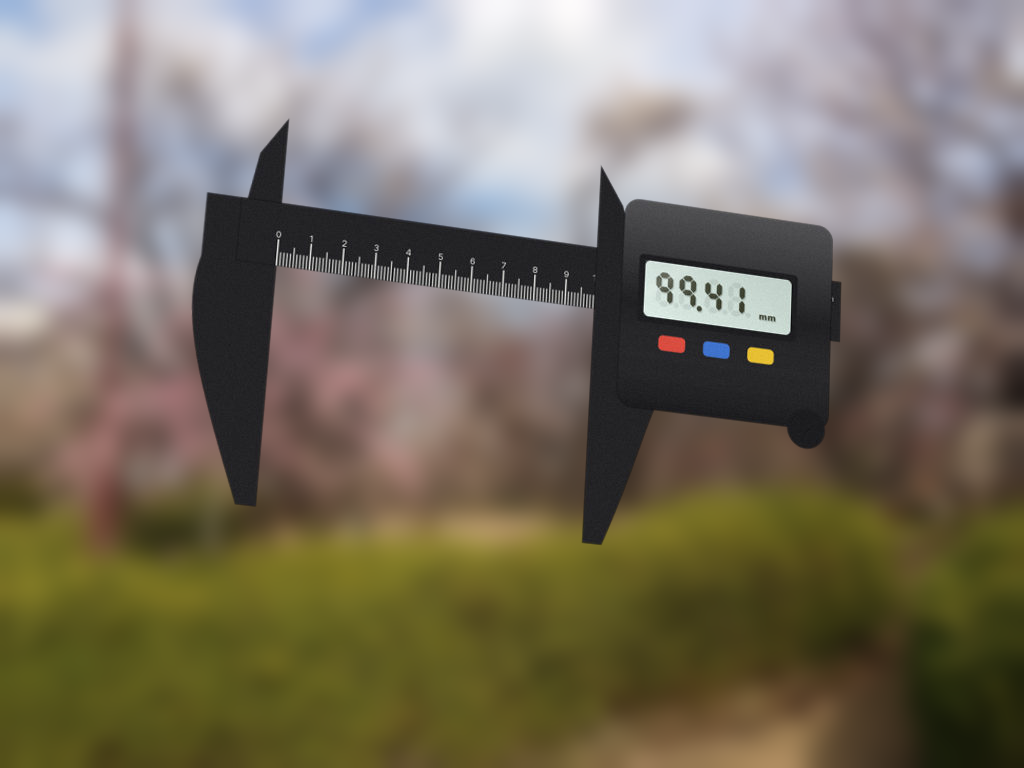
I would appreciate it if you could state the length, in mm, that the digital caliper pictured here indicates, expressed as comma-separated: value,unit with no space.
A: 99.41,mm
